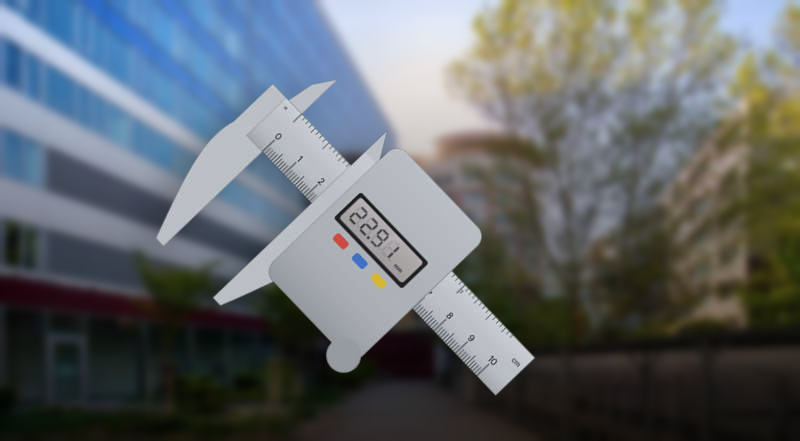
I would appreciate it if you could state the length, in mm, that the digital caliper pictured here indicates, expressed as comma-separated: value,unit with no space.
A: 22.91,mm
